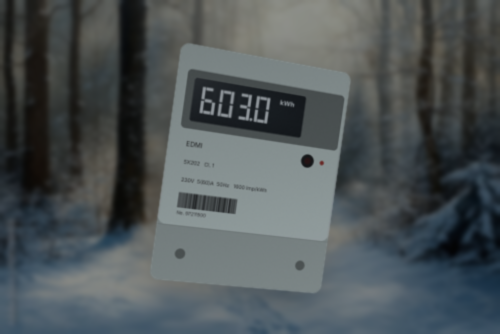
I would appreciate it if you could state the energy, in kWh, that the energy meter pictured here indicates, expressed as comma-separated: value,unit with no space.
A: 603.0,kWh
